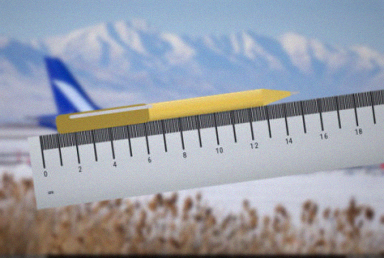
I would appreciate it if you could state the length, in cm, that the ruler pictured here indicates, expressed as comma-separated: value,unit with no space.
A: 14,cm
